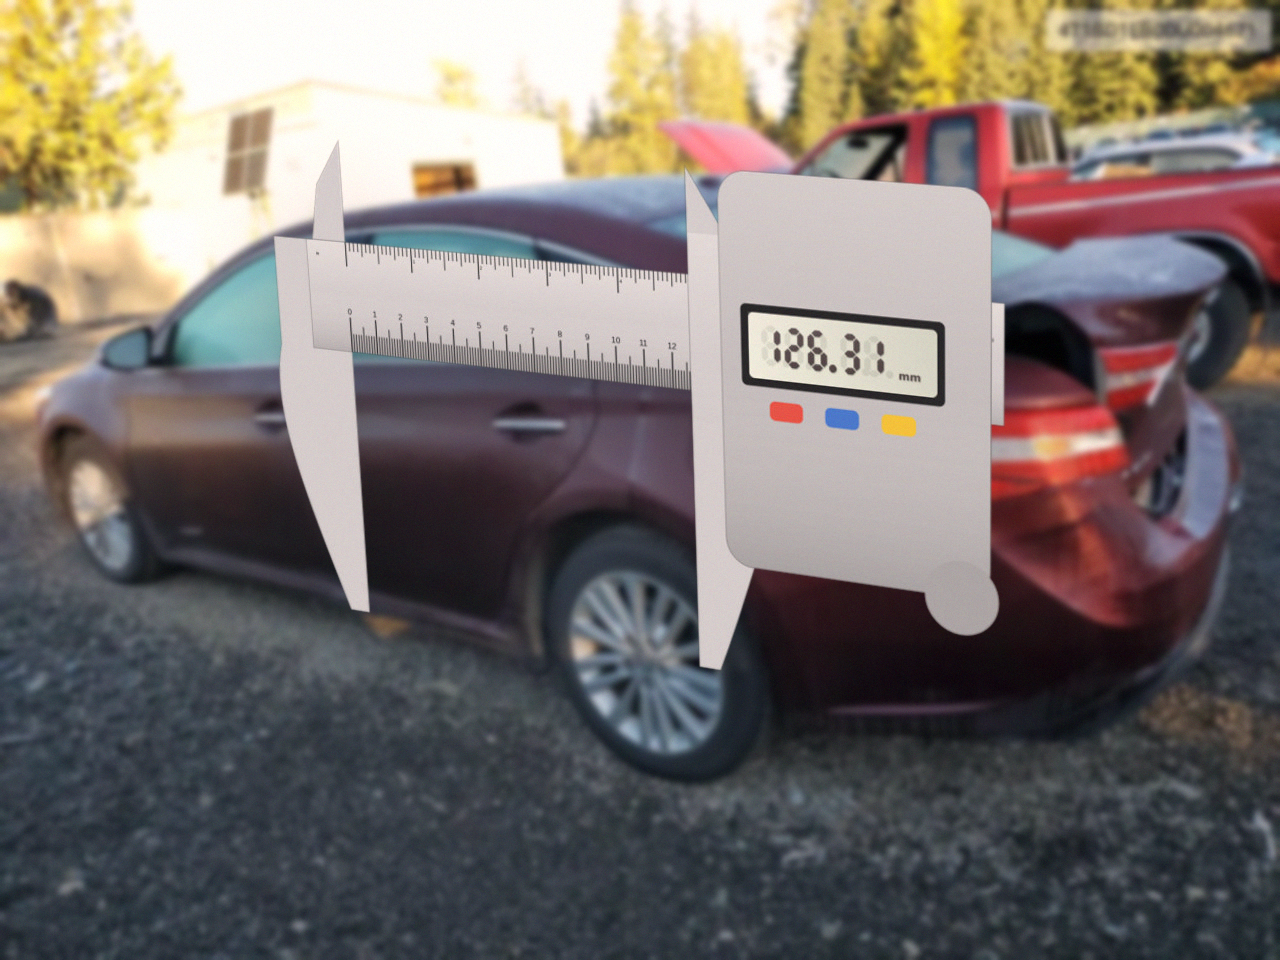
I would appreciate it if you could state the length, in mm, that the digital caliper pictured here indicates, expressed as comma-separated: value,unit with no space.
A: 126.31,mm
